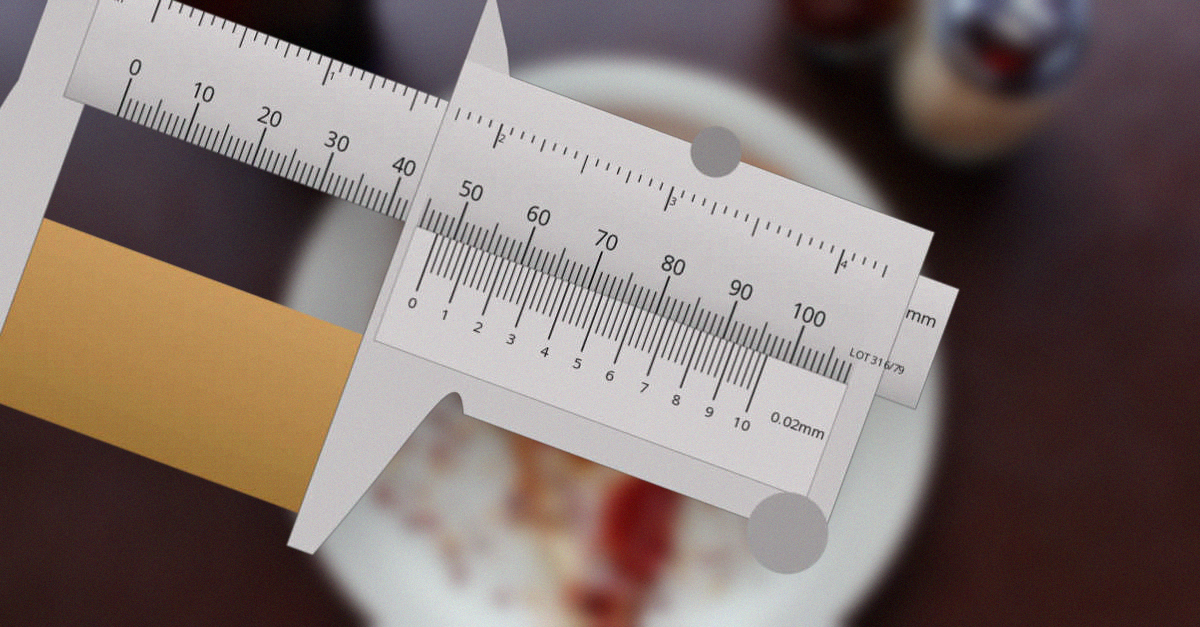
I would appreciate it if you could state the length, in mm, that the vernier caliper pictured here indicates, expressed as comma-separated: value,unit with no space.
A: 47.6,mm
